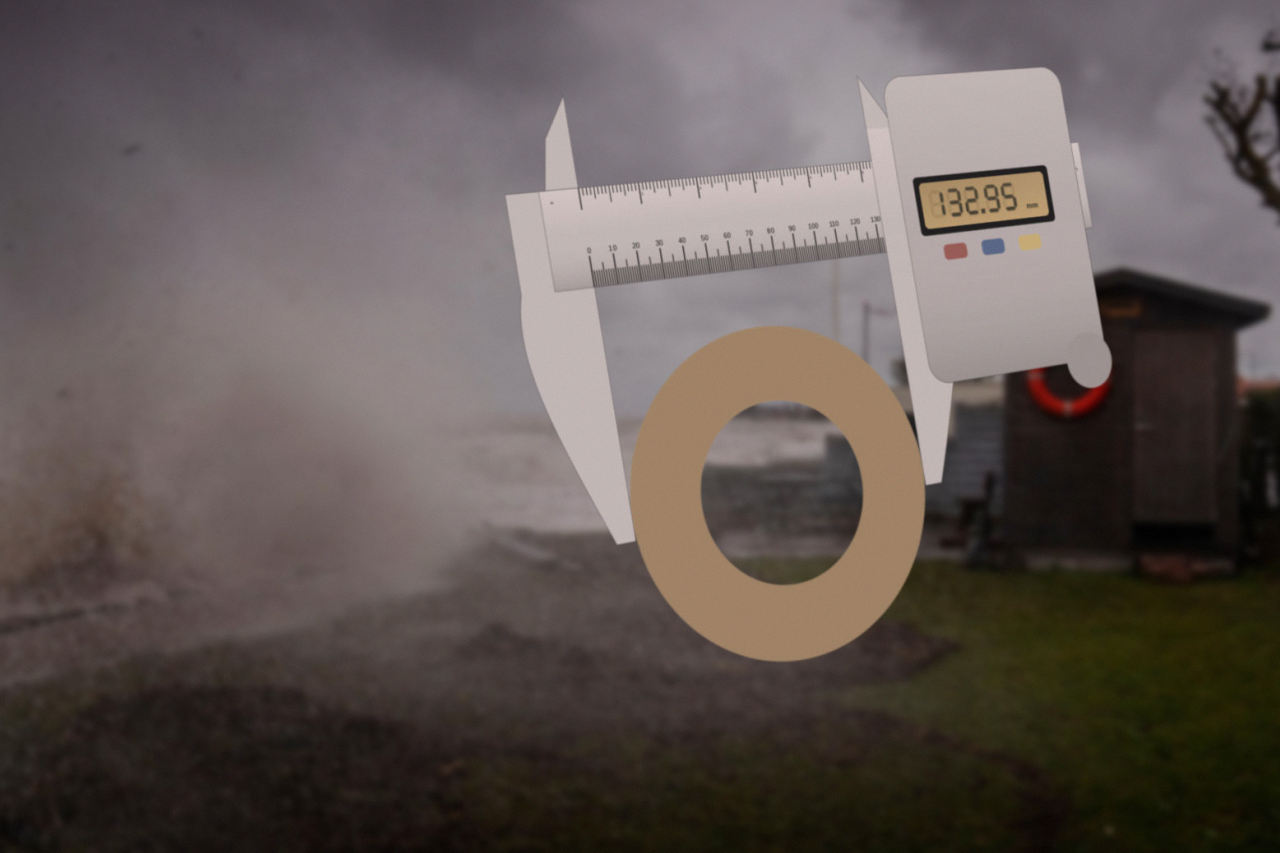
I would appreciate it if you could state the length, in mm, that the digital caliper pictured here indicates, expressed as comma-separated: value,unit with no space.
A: 132.95,mm
